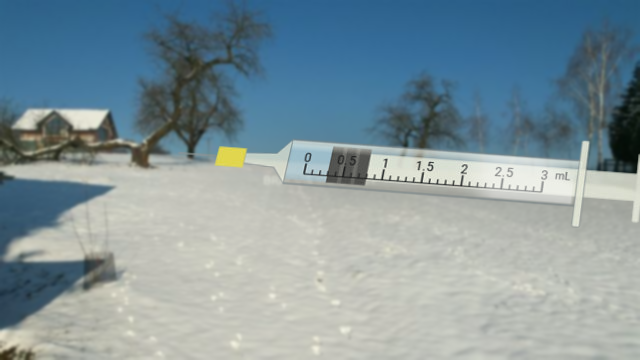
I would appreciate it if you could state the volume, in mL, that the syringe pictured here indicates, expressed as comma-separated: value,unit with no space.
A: 0.3,mL
